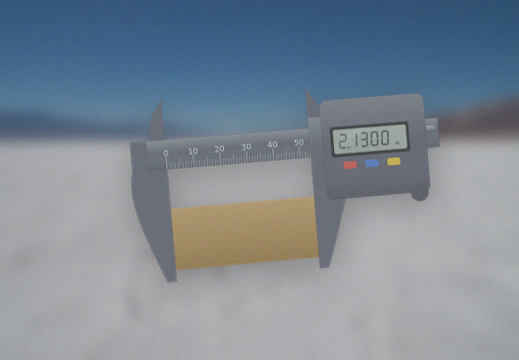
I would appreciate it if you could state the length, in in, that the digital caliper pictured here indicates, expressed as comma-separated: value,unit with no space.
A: 2.1300,in
